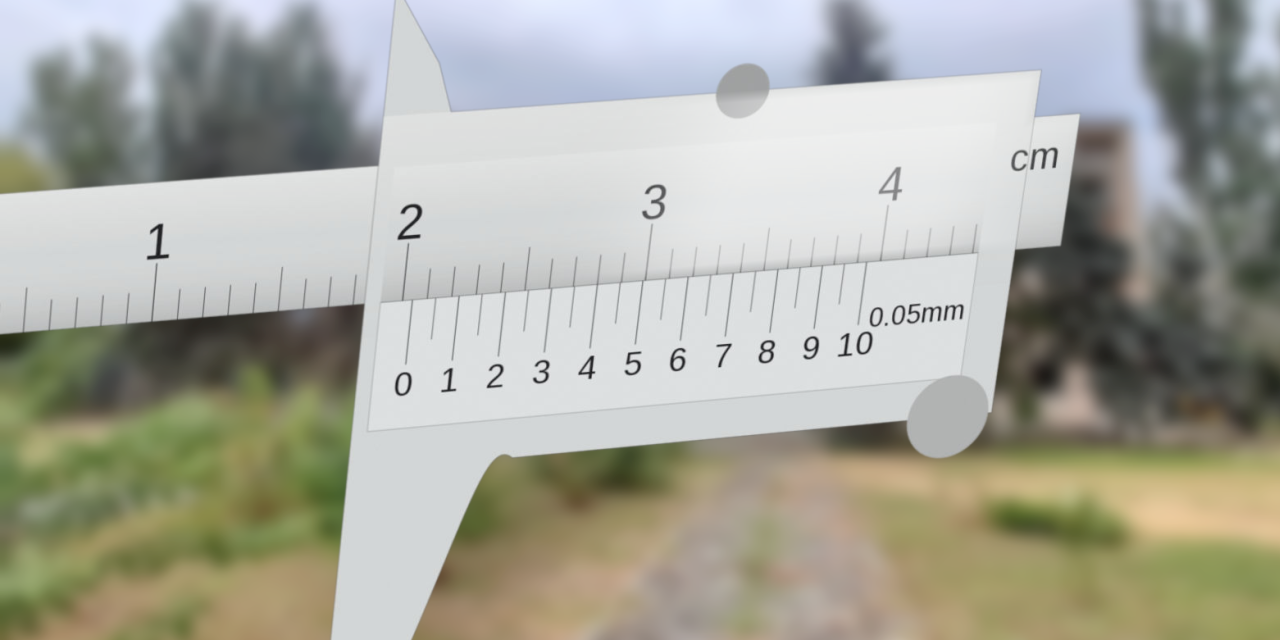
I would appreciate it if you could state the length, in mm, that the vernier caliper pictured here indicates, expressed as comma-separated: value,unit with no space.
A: 20.4,mm
